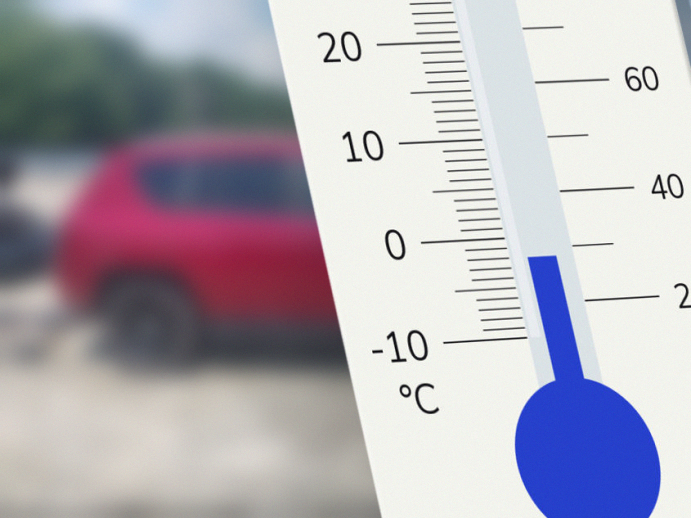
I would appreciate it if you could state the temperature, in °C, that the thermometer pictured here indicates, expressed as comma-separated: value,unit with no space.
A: -2,°C
